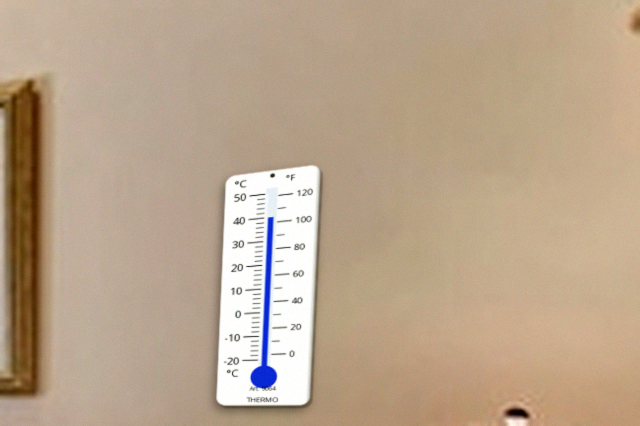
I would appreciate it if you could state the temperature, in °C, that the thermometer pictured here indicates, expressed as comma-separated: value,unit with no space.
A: 40,°C
